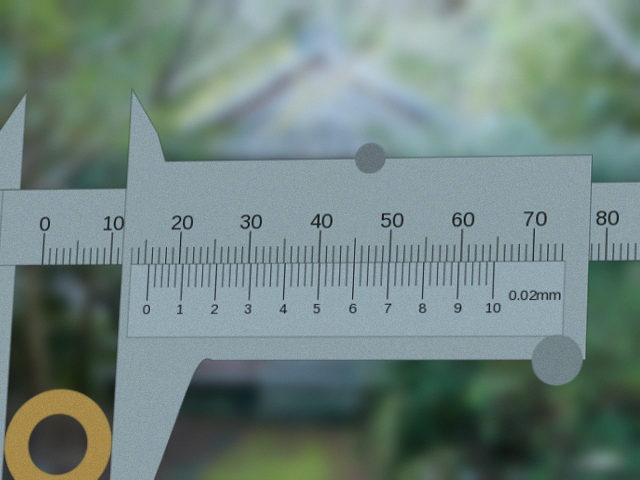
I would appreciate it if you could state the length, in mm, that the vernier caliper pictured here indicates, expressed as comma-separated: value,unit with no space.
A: 15.6,mm
